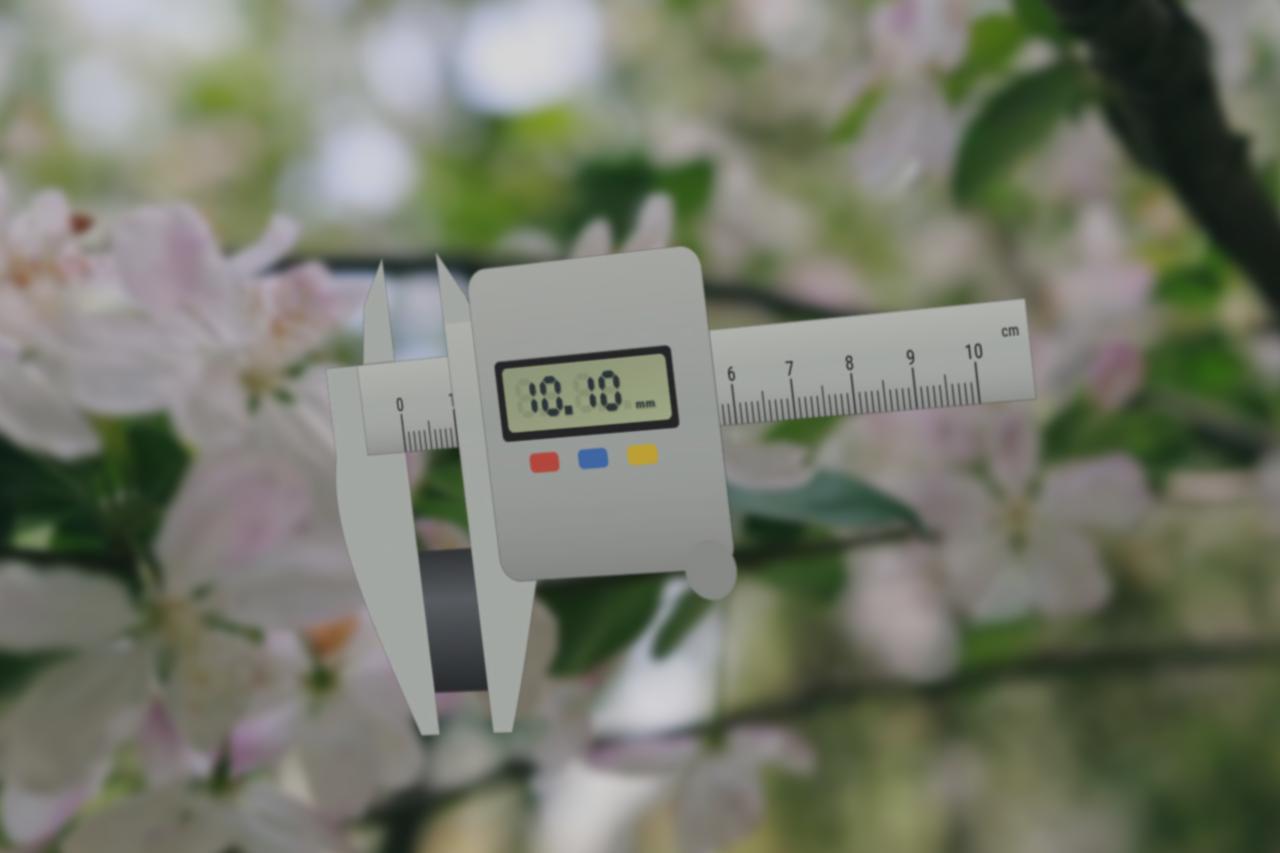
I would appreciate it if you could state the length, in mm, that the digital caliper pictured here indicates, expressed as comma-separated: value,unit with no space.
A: 10.10,mm
